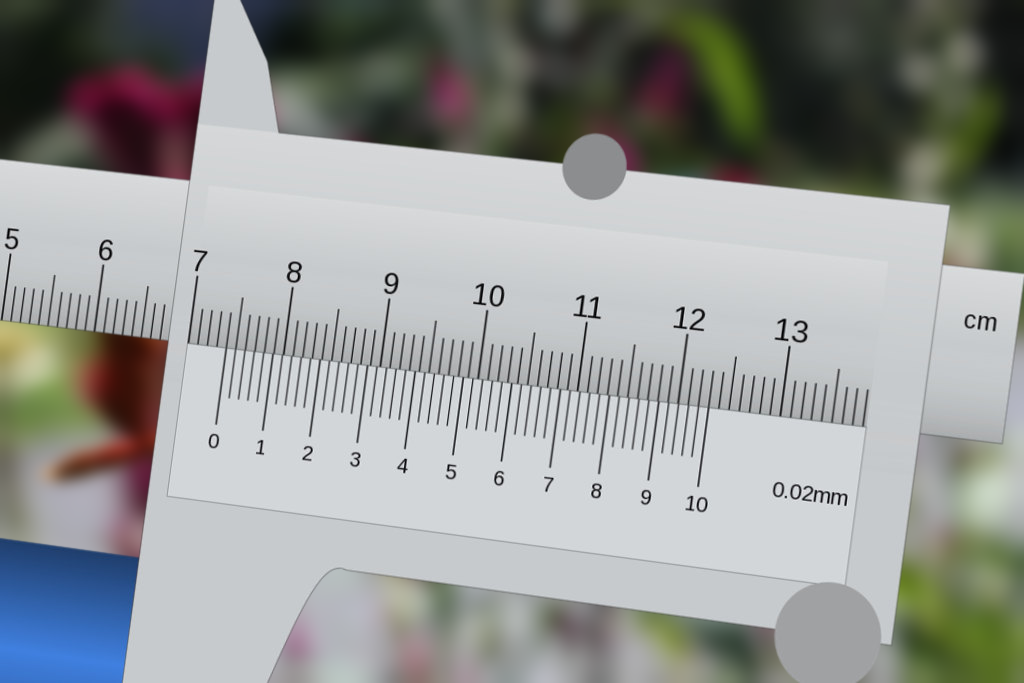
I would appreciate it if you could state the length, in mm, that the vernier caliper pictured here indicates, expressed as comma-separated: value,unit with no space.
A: 74.0,mm
